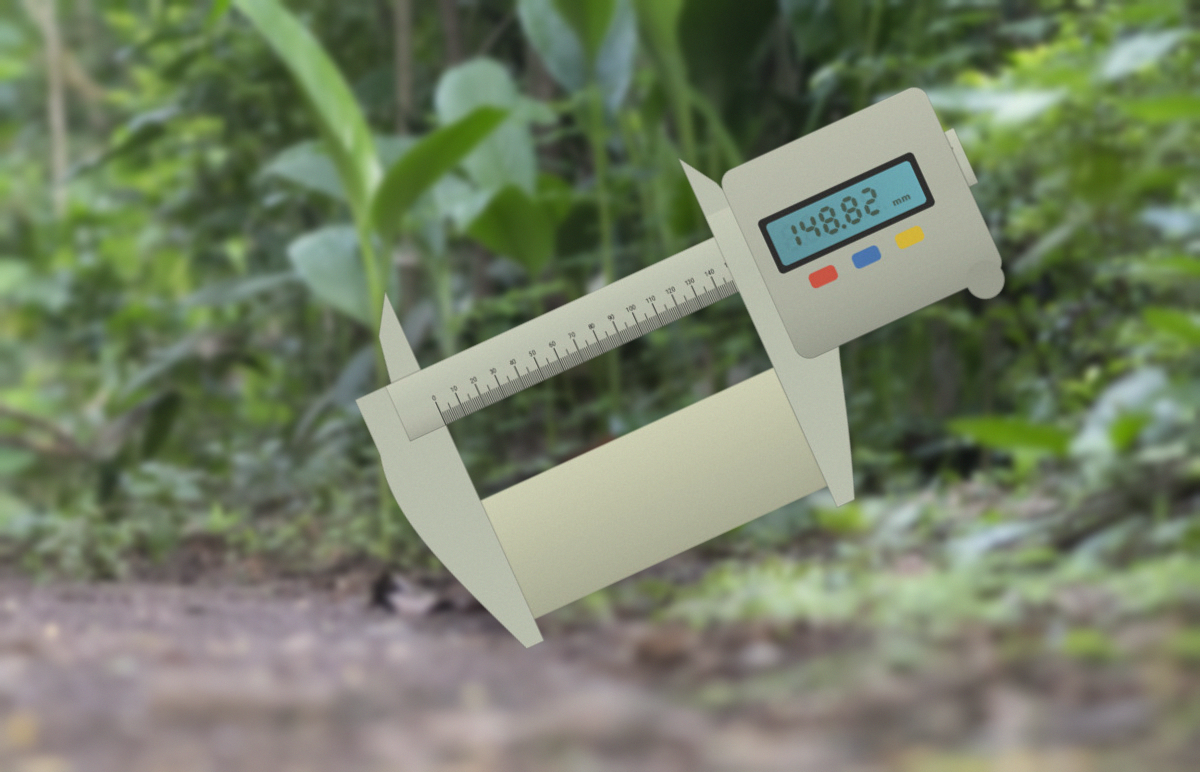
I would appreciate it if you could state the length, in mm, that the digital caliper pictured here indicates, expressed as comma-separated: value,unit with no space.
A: 148.82,mm
